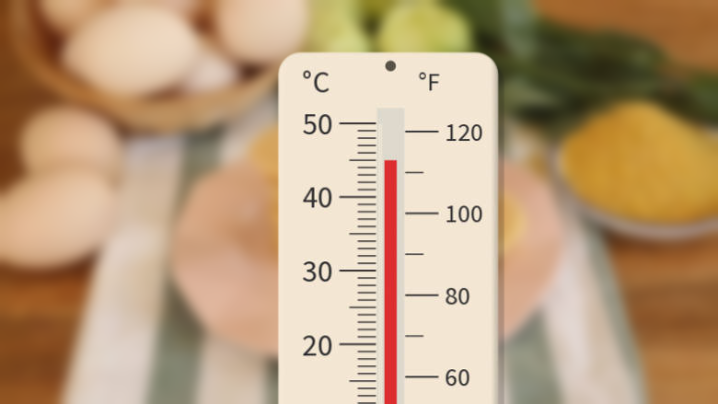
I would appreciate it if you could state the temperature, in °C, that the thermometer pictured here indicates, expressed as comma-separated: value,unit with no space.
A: 45,°C
